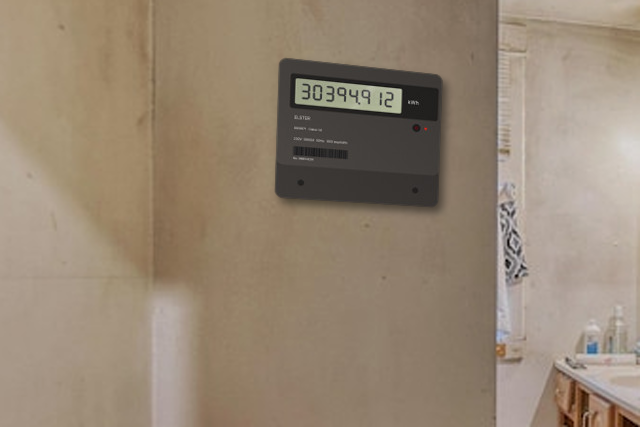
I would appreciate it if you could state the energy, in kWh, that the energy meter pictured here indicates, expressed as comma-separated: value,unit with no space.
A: 30394.912,kWh
